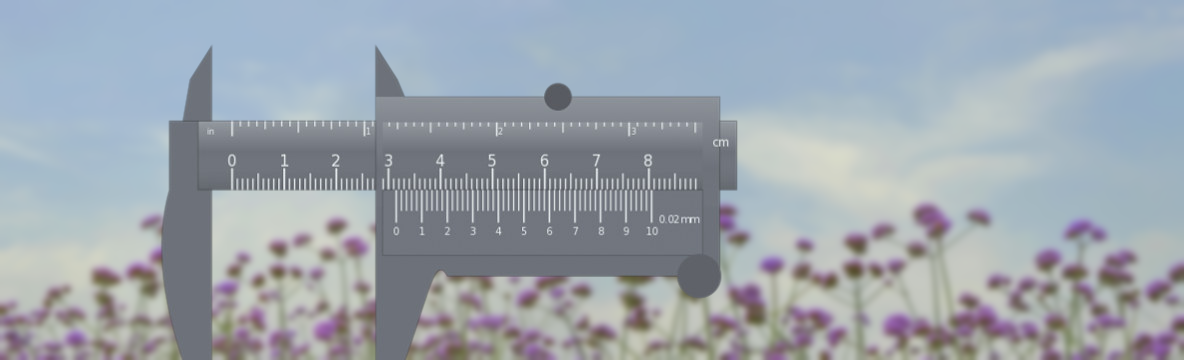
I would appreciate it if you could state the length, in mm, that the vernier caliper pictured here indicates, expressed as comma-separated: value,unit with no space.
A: 31.5,mm
